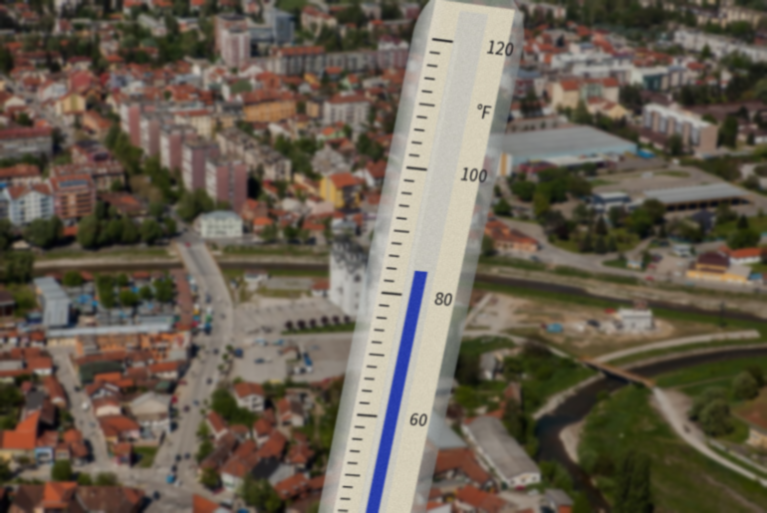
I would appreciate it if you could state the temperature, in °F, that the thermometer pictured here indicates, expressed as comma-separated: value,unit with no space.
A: 84,°F
